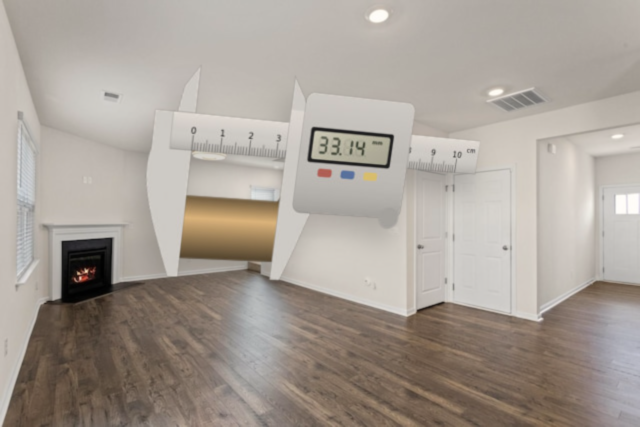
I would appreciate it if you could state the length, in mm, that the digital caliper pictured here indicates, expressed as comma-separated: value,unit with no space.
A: 33.14,mm
